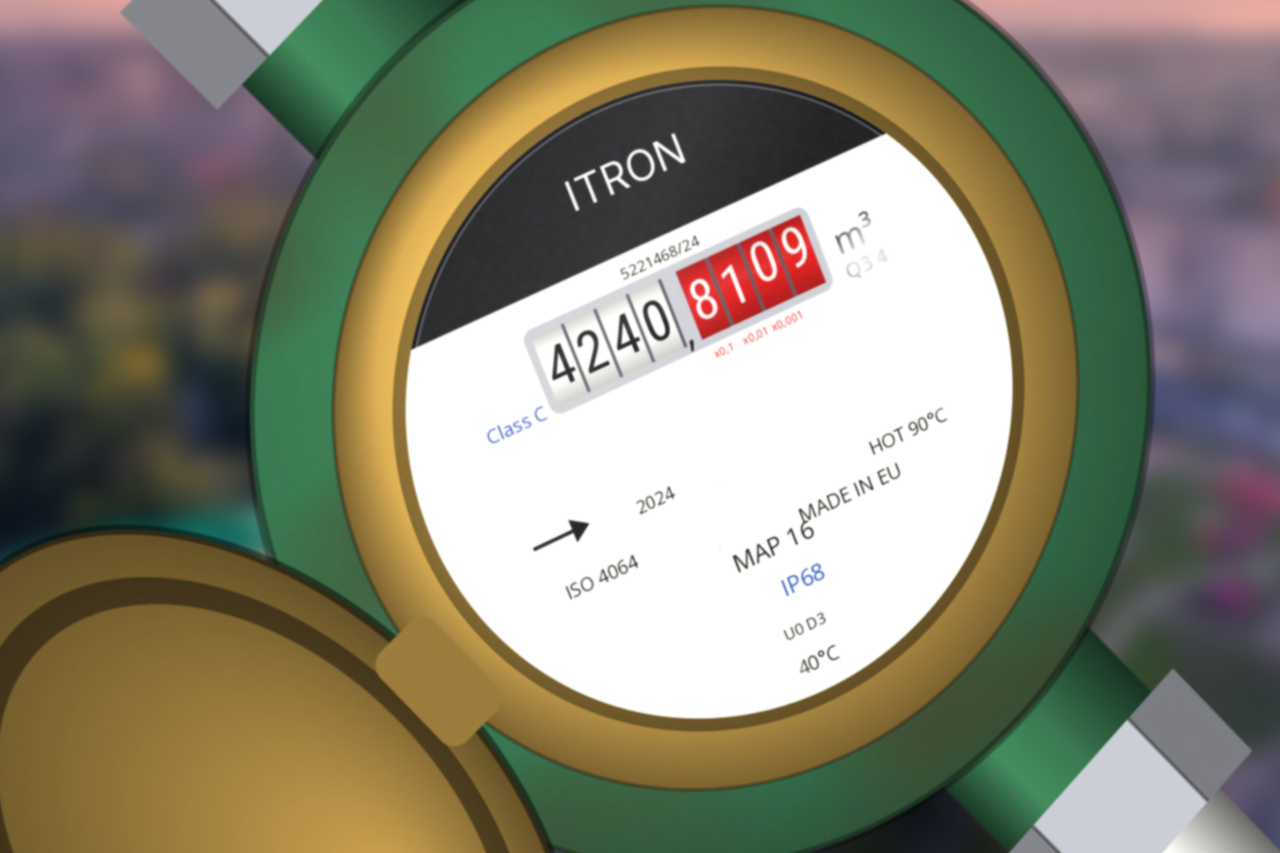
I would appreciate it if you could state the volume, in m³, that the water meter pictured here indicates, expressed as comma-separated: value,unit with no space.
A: 4240.8109,m³
